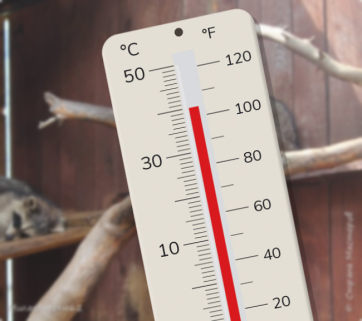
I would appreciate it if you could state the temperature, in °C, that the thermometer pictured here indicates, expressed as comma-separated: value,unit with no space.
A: 40,°C
